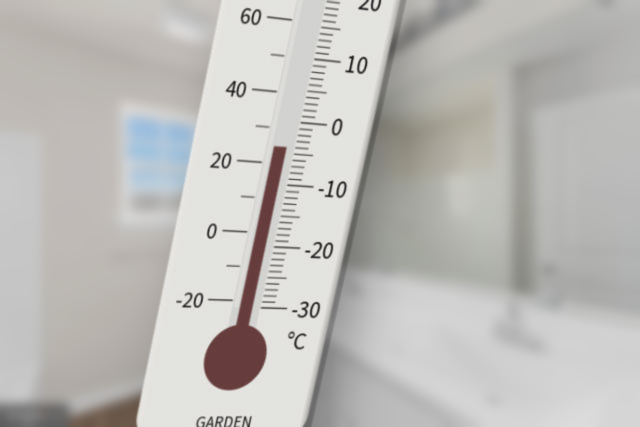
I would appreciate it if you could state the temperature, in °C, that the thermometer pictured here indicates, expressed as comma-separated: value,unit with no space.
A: -4,°C
